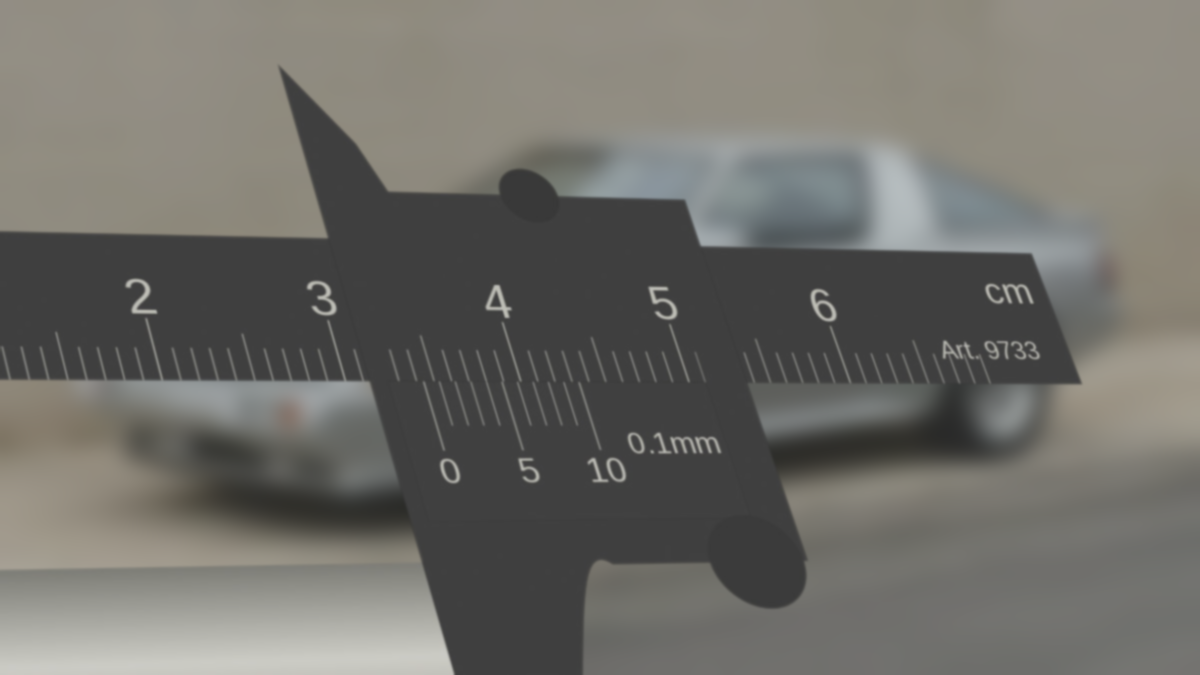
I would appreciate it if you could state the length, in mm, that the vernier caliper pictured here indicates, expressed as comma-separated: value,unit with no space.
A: 34.4,mm
